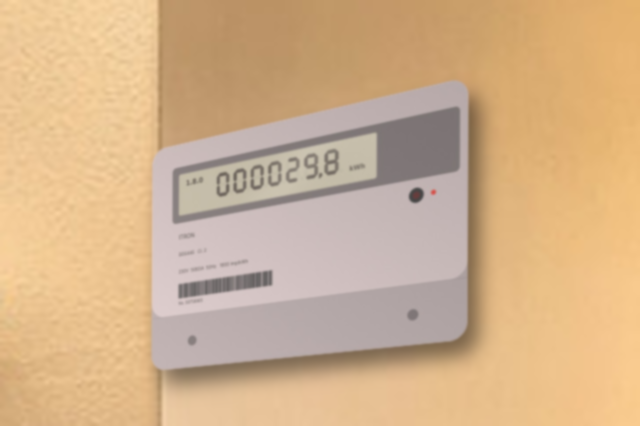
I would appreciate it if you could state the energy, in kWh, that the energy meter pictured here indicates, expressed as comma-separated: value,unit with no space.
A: 29.8,kWh
